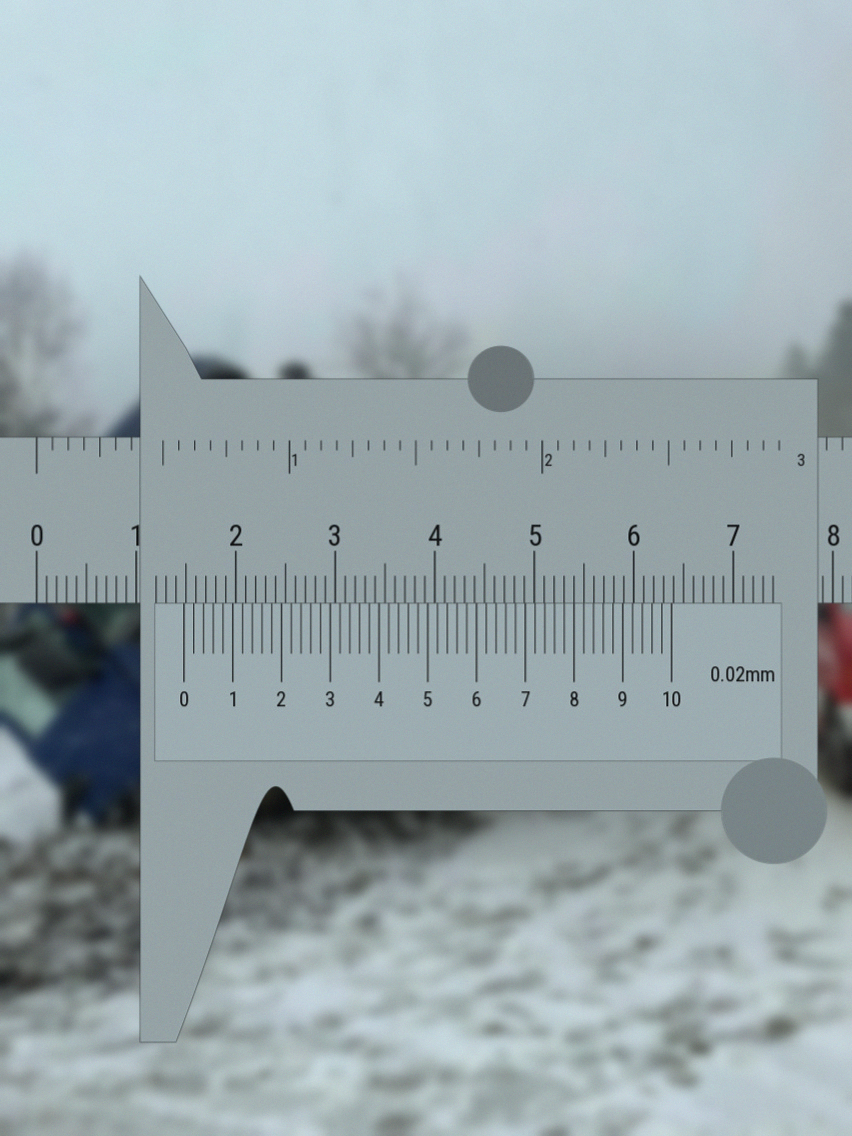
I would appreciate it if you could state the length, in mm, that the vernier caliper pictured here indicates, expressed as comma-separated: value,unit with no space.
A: 14.8,mm
